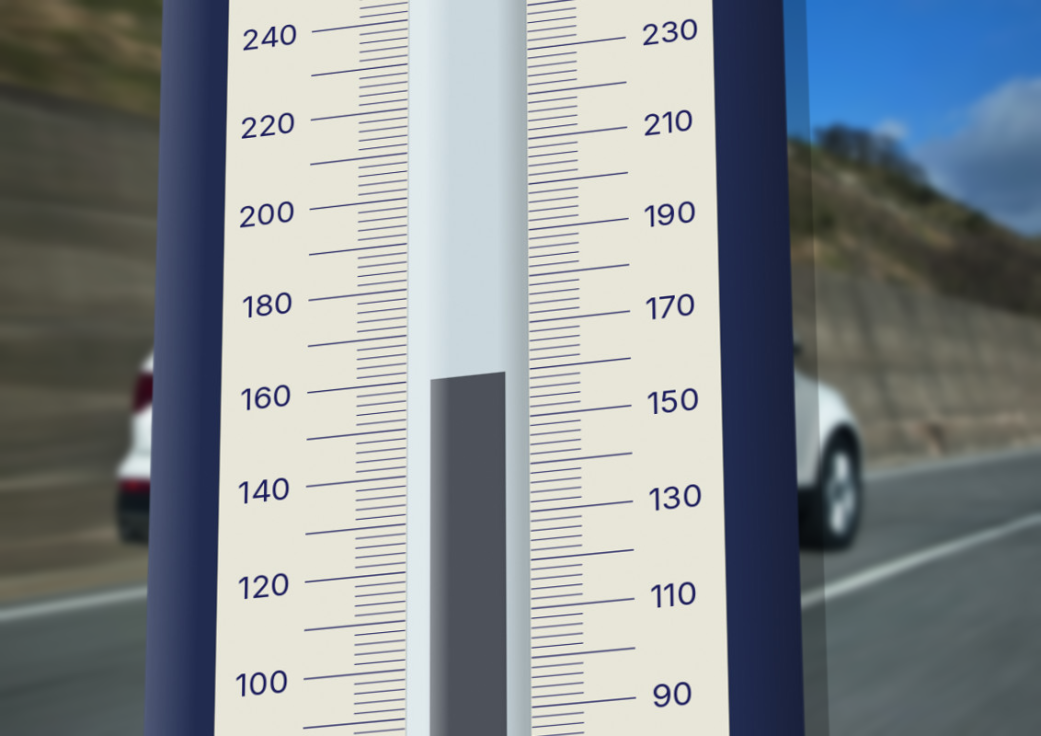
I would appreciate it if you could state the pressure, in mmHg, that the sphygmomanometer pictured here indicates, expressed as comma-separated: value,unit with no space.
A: 160,mmHg
